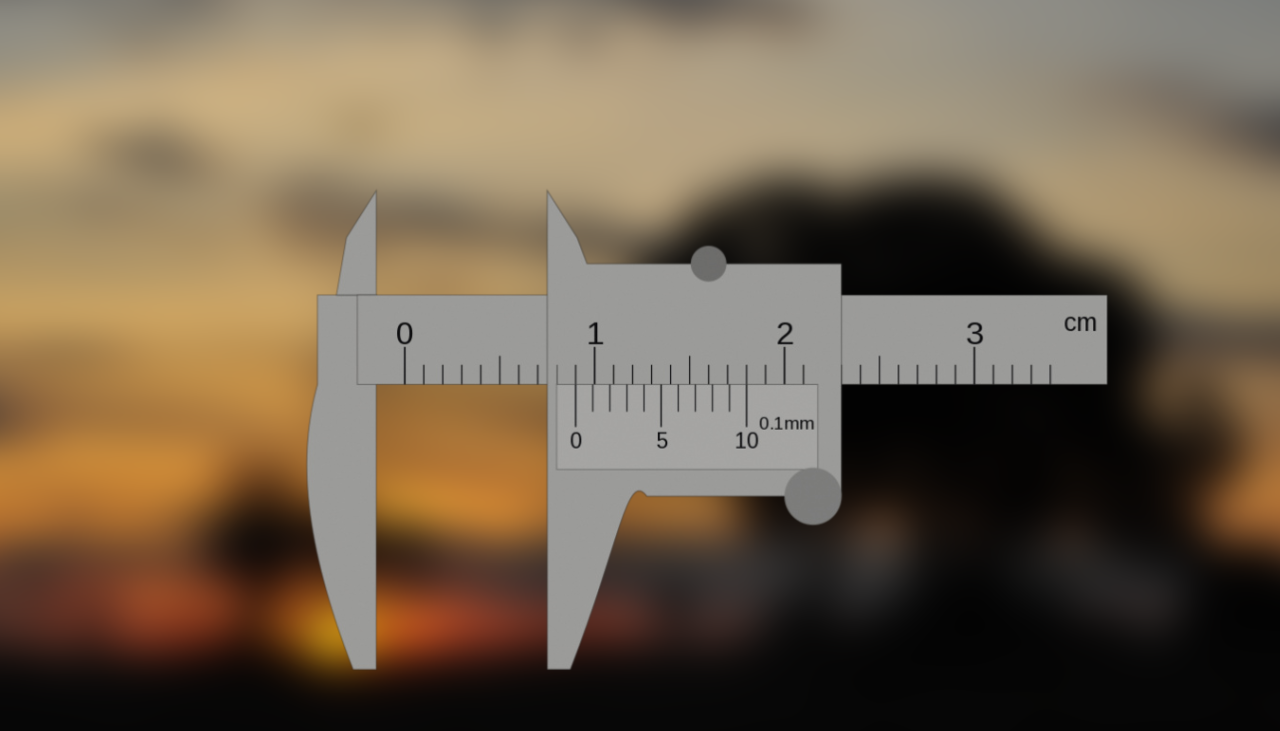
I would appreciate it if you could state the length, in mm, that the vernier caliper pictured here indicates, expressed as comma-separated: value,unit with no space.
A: 9.0,mm
